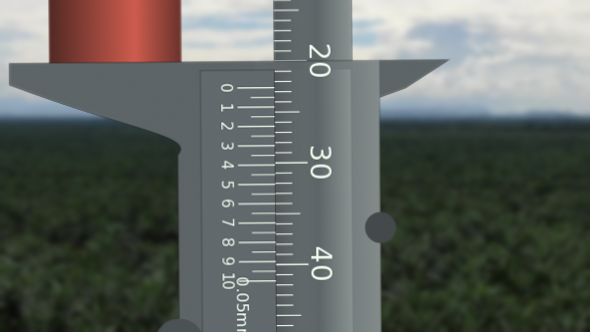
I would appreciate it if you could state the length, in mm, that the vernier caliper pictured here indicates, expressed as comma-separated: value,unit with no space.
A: 22.6,mm
